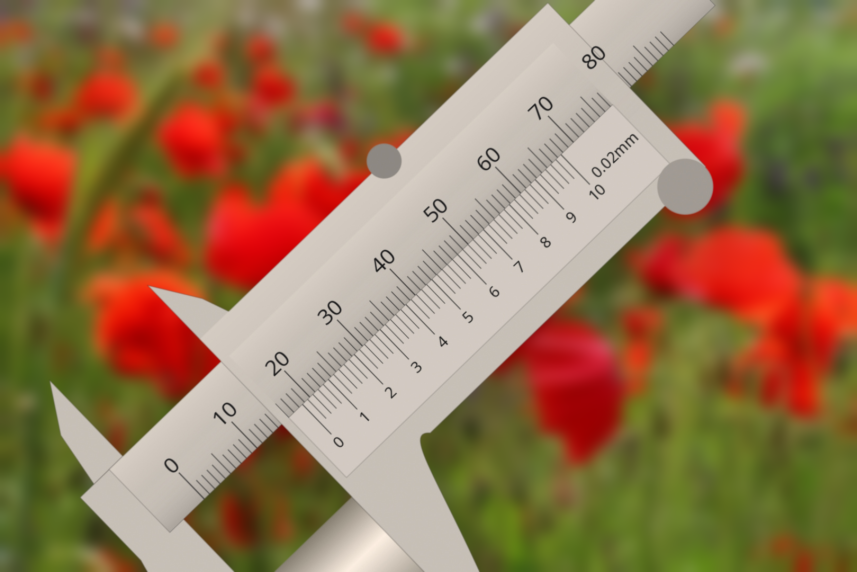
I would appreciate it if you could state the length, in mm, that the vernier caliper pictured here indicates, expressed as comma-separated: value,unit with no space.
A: 18.6,mm
